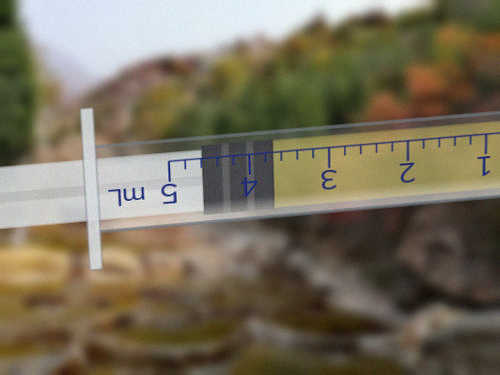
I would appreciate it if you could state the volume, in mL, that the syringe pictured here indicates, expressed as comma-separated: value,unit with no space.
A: 3.7,mL
